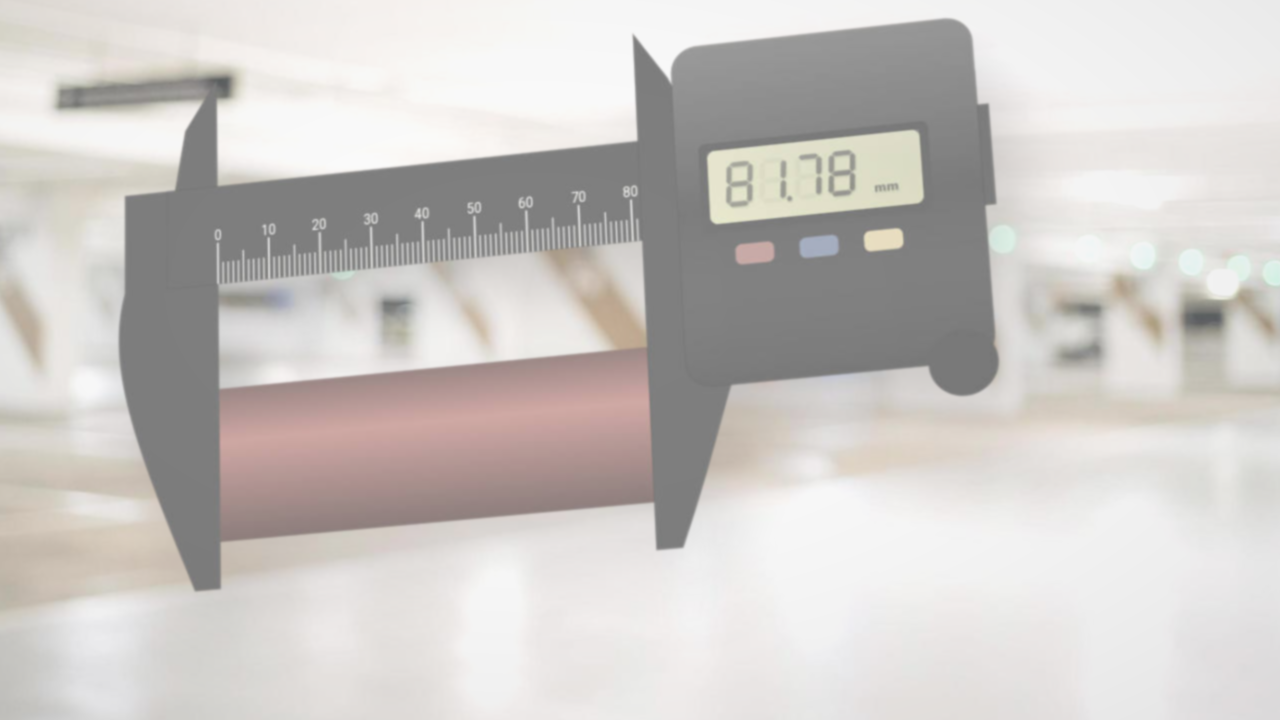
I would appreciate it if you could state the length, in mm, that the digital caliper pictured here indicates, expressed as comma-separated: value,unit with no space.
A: 81.78,mm
